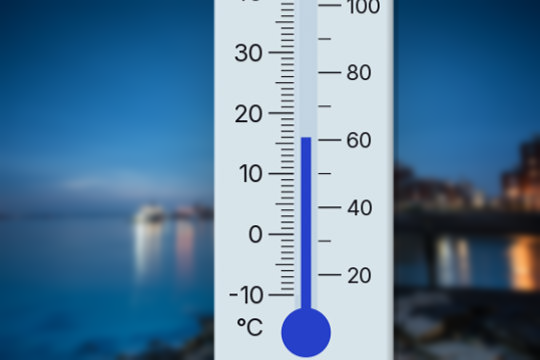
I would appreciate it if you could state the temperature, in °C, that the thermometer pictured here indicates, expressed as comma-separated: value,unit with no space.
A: 16,°C
